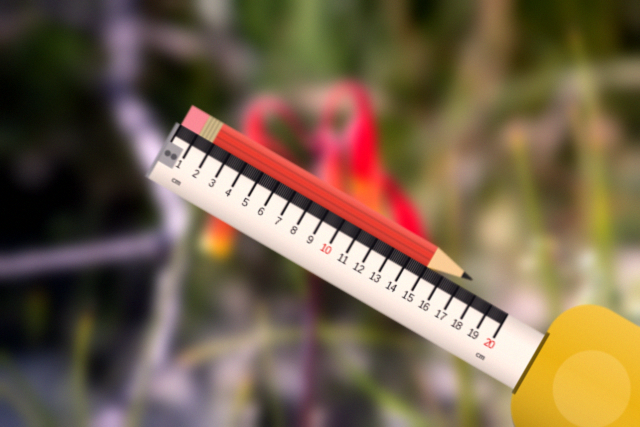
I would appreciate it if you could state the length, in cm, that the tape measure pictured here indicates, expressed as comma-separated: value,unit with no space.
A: 17.5,cm
